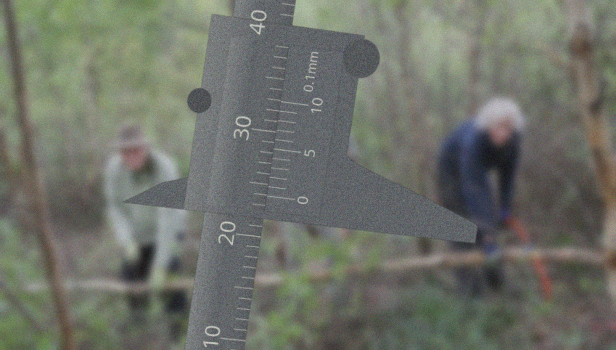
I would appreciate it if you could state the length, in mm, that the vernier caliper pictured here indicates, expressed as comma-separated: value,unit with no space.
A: 23.9,mm
